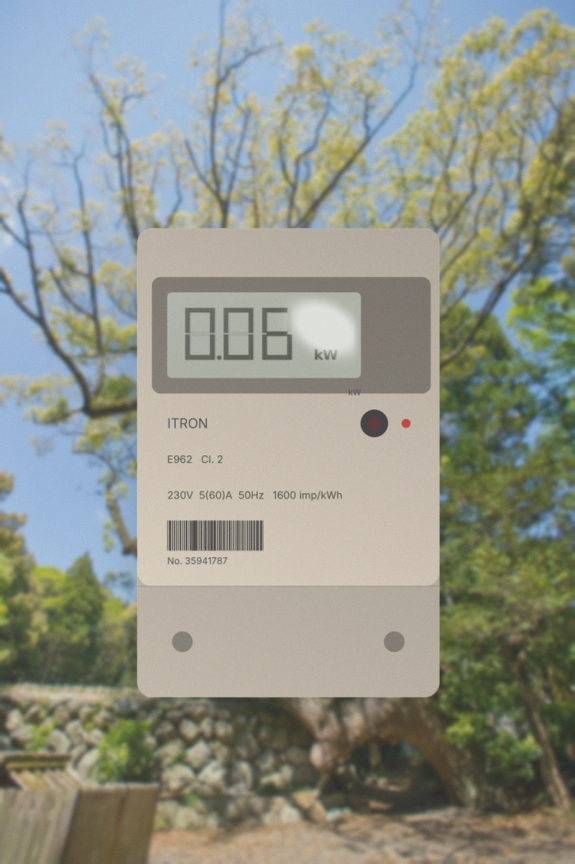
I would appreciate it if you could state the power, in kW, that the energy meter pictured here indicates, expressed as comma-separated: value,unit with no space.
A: 0.06,kW
